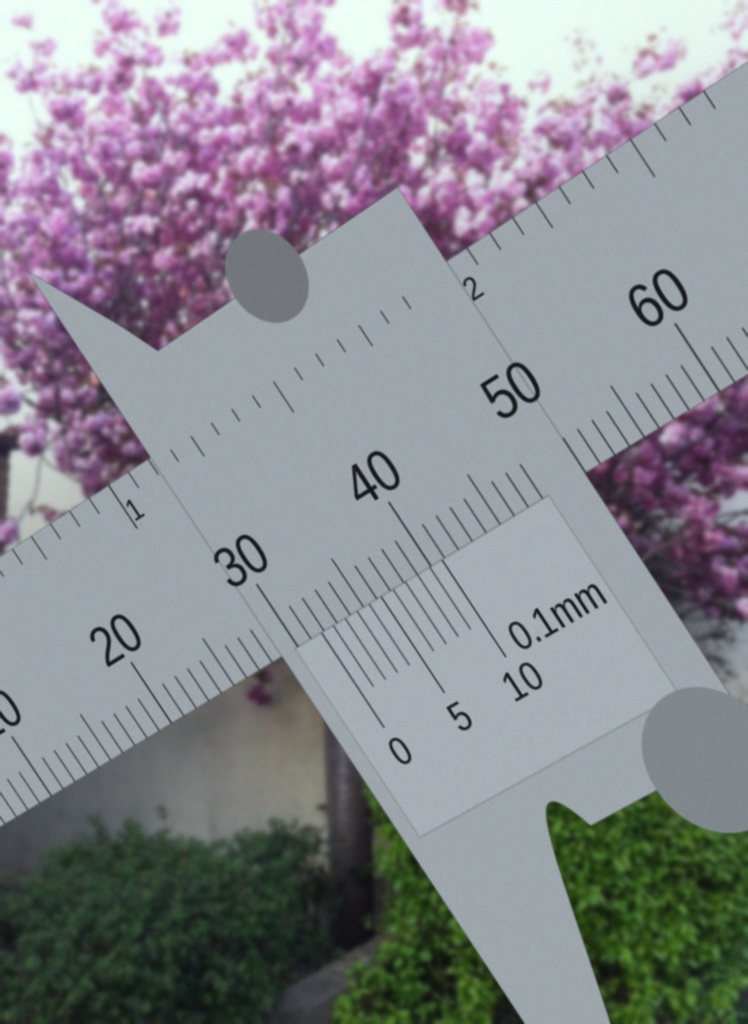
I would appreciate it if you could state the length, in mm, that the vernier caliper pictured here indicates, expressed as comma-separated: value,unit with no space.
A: 31.8,mm
